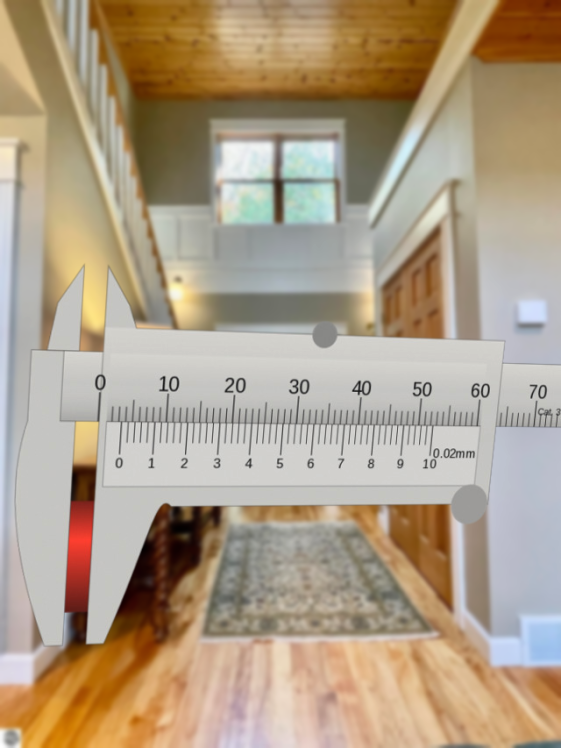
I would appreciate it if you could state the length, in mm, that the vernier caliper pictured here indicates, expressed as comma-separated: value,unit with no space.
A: 3.4,mm
